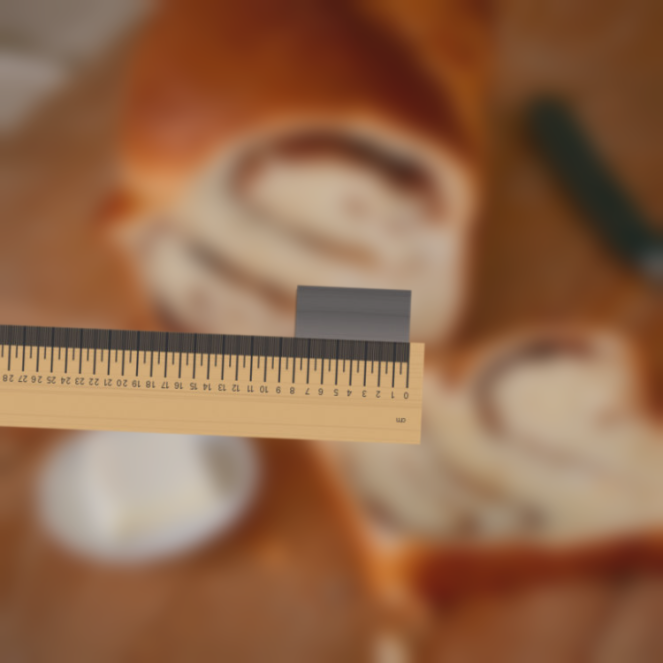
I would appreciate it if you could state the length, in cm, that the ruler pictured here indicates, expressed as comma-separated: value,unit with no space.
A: 8,cm
